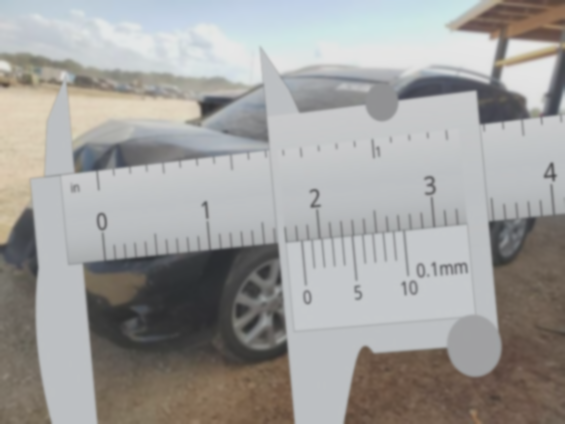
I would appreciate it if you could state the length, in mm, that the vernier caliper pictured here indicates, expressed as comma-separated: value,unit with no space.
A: 18.4,mm
